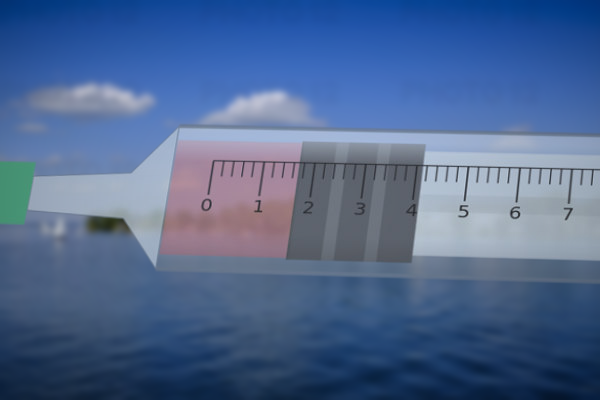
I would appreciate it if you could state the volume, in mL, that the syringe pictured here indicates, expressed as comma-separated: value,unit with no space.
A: 1.7,mL
